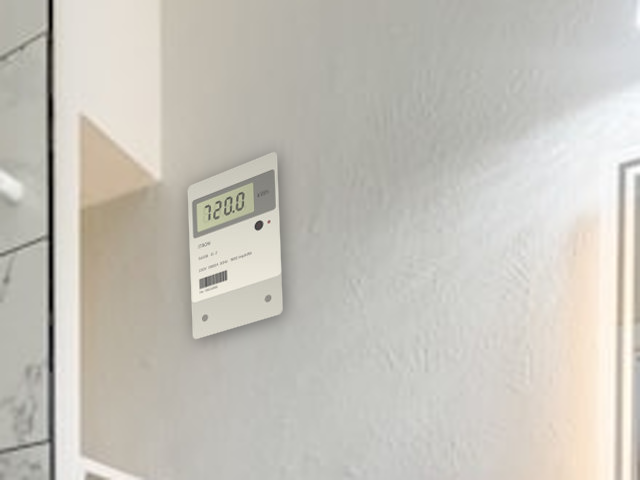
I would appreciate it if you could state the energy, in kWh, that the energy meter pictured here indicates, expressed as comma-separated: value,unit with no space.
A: 720.0,kWh
